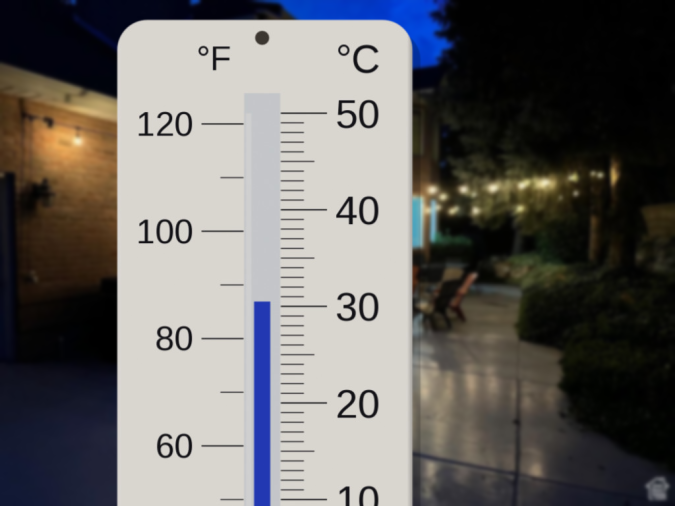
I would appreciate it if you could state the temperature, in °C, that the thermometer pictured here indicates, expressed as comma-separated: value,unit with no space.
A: 30.5,°C
